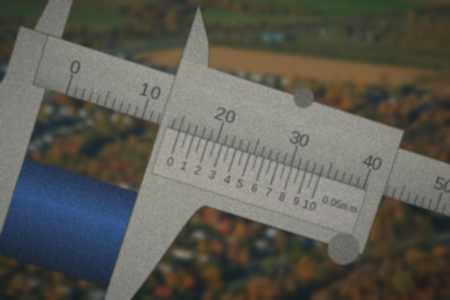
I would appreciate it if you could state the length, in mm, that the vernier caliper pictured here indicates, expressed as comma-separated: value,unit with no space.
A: 15.0,mm
